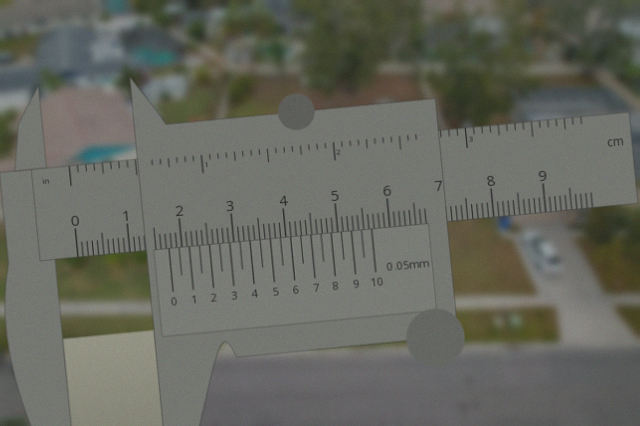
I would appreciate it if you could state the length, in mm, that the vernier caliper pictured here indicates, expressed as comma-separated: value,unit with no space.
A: 17.5,mm
